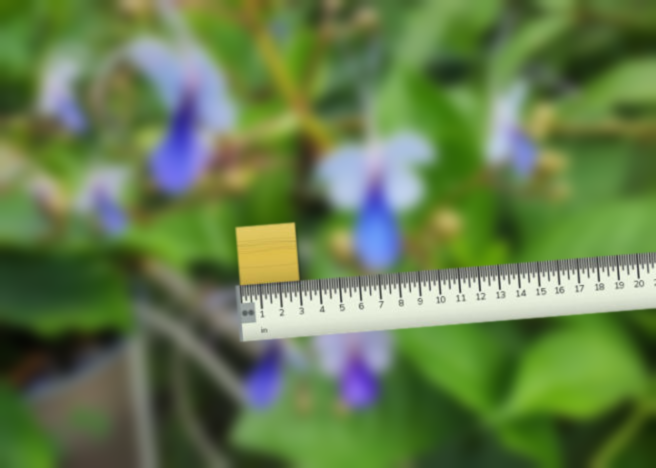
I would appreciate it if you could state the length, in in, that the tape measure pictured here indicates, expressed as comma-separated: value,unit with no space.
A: 3,in
